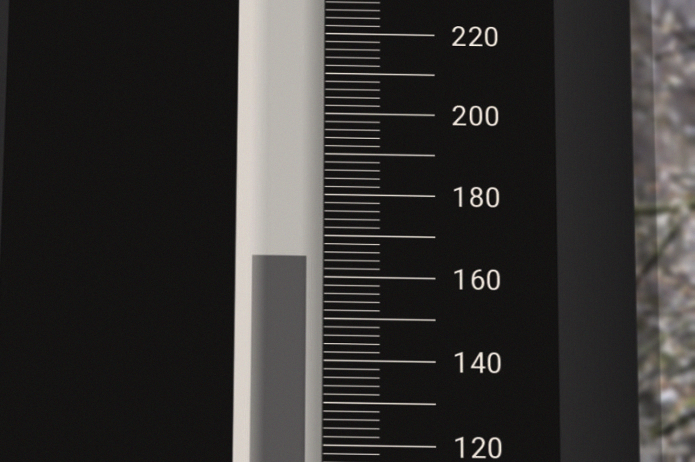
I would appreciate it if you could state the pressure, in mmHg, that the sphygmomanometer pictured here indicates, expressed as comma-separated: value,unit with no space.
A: 165,mmHg
